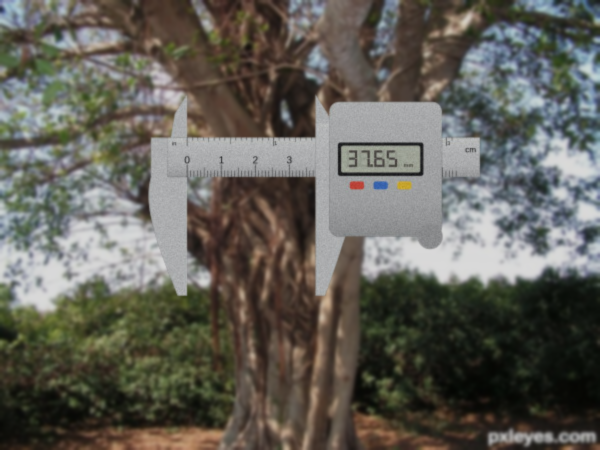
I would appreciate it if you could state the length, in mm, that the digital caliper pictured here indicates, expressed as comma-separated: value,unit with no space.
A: 37.65,mm
